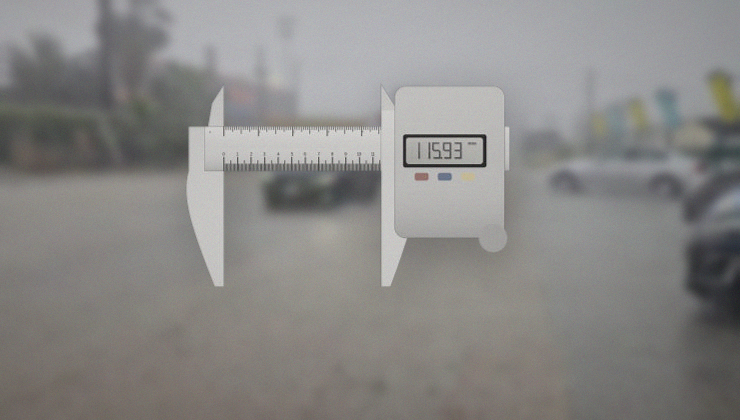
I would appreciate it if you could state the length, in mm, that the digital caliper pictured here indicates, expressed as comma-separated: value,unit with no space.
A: 115.93,mm
